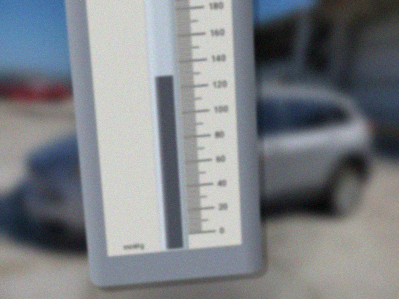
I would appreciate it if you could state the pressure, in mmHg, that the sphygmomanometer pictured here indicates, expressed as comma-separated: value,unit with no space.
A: 130,mmHg
